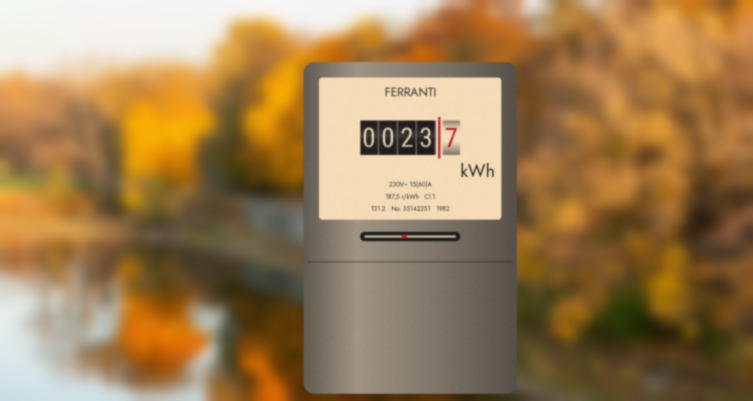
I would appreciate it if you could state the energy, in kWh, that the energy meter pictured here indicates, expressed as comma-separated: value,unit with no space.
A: 23.7,kWh
